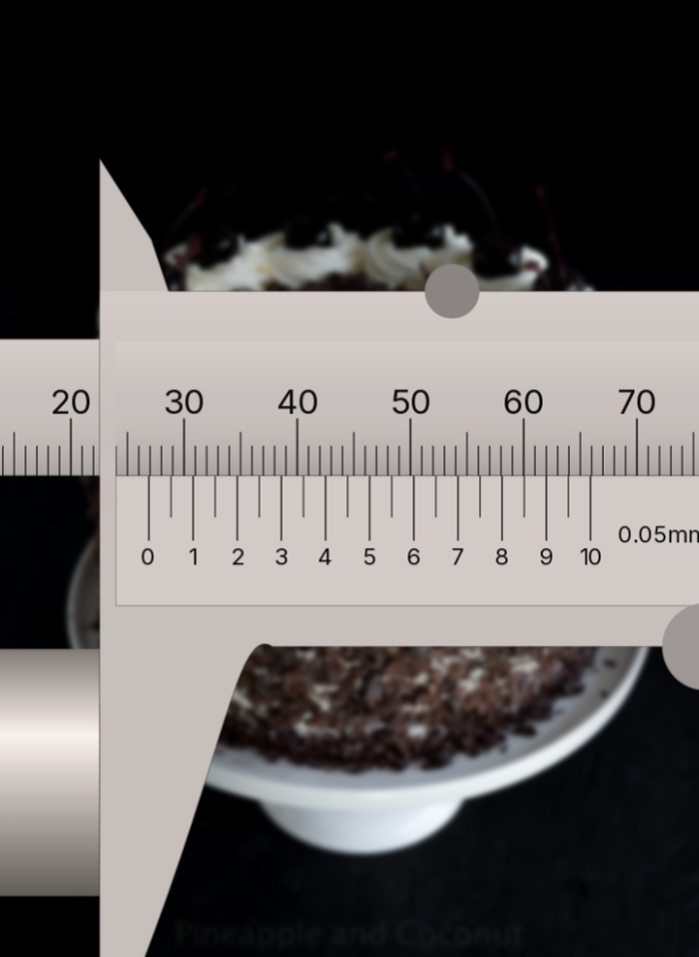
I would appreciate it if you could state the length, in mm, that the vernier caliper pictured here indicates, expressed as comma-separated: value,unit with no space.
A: 26.9,mm
